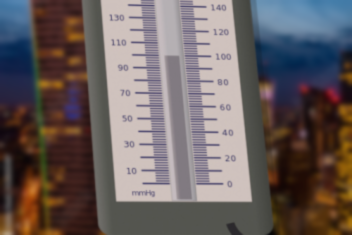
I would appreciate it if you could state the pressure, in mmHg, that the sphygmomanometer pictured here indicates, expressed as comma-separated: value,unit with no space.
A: 100,mmHg
